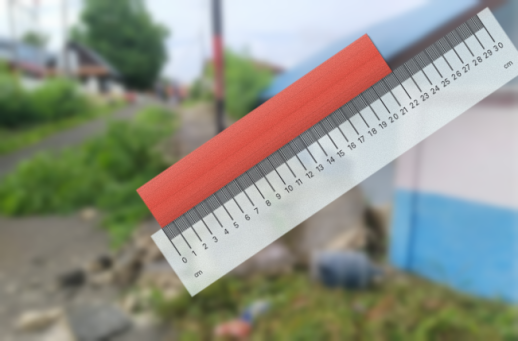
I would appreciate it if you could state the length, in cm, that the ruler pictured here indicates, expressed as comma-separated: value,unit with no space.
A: 22,cm
